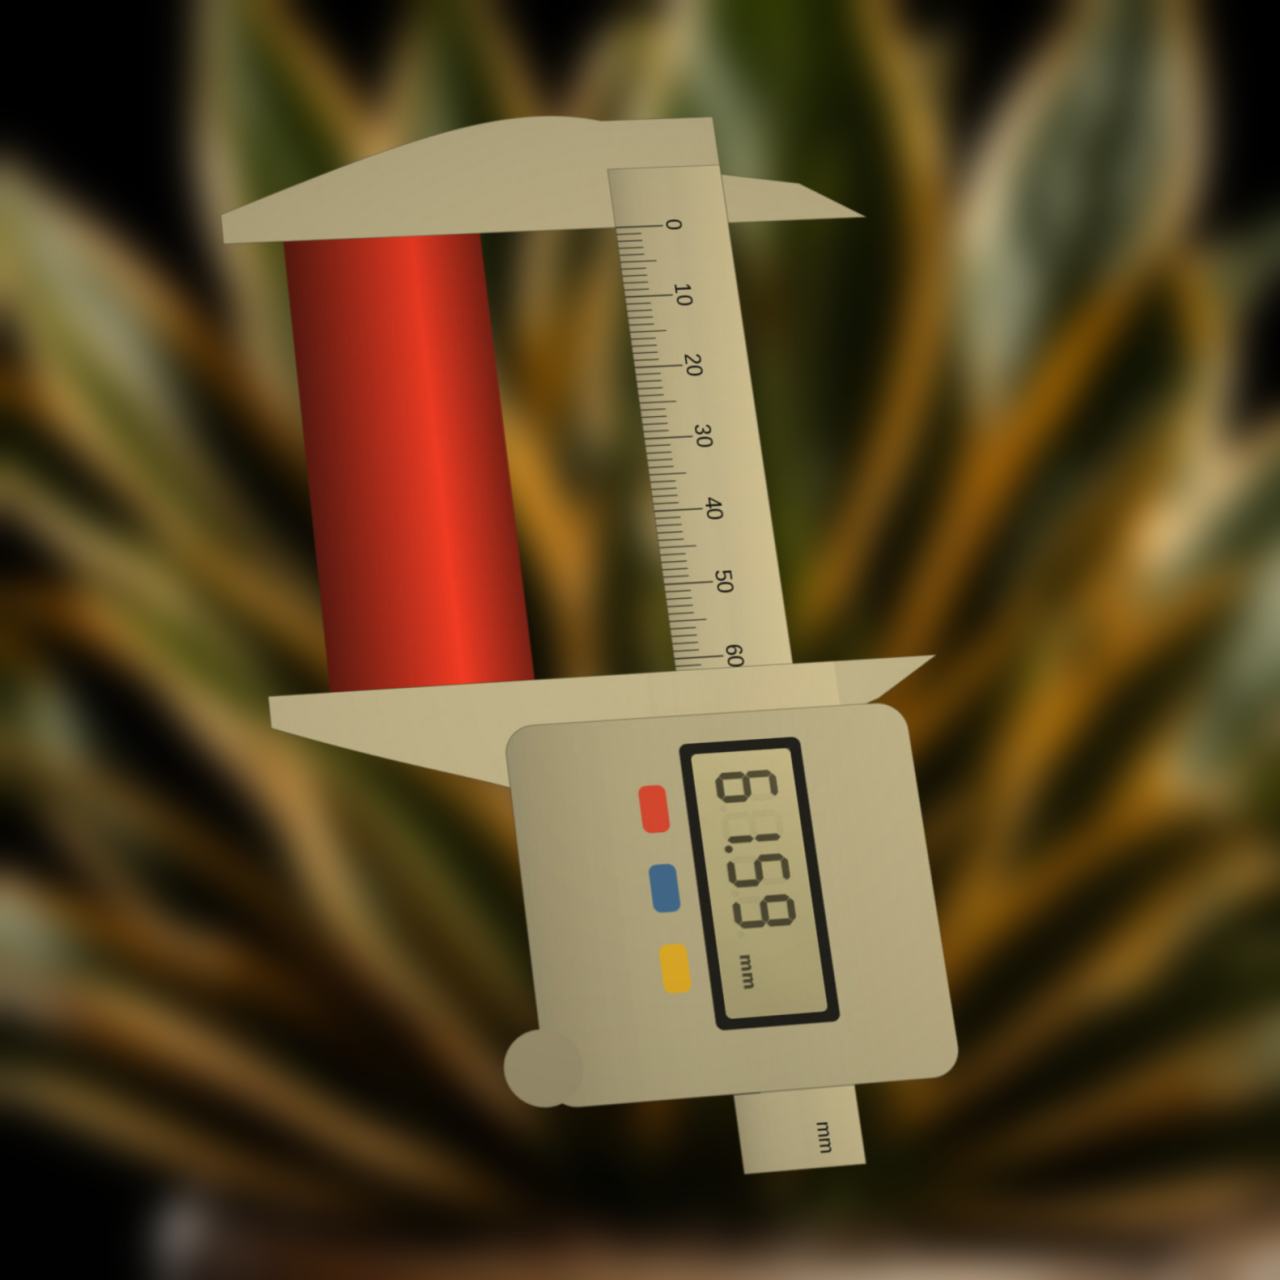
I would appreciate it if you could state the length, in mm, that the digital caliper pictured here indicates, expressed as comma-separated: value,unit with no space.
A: 61.59,mm
